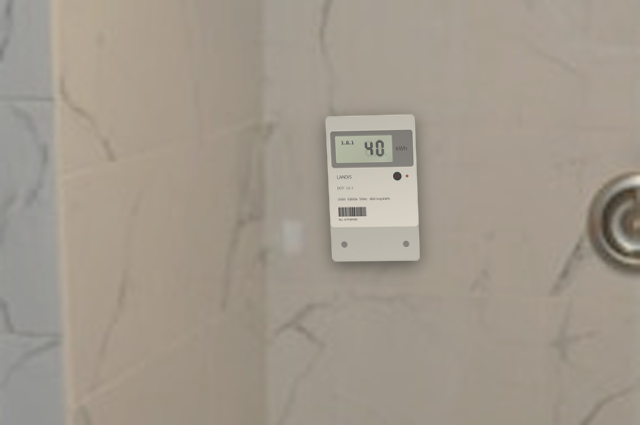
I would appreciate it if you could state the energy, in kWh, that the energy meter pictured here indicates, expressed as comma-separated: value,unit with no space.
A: 40,kWh
